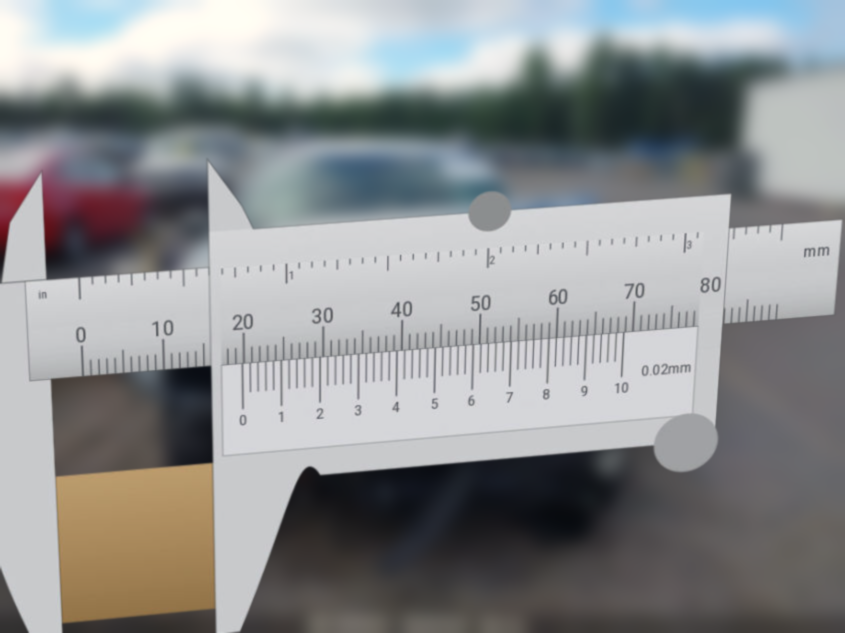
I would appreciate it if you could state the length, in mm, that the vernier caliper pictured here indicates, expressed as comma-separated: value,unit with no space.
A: 19.8,mm
